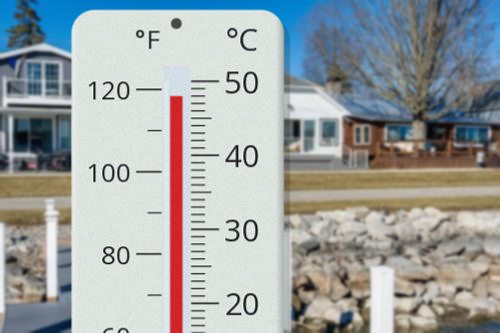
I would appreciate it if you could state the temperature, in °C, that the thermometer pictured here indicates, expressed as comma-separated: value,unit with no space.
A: 48,°C
